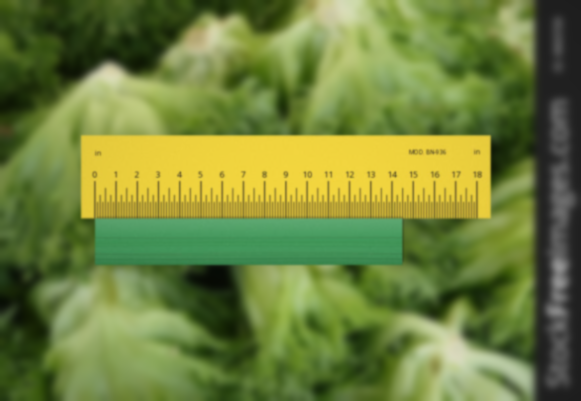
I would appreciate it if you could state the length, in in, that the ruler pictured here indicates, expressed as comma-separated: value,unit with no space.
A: 14.5,in
